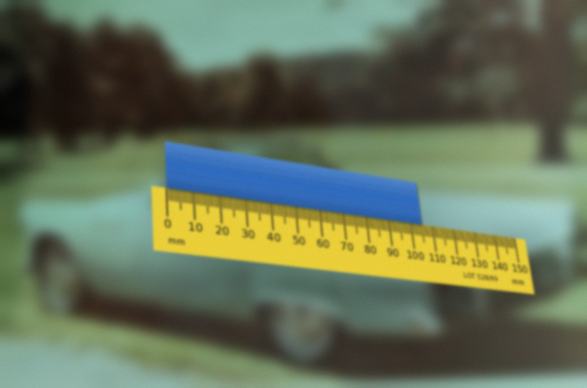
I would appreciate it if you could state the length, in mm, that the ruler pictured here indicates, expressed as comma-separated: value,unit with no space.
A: 105,mm
